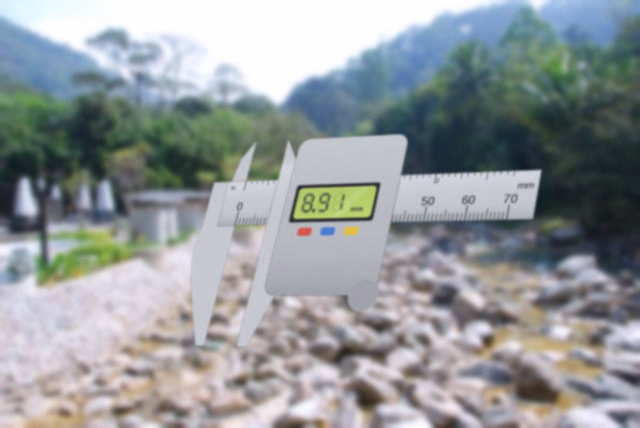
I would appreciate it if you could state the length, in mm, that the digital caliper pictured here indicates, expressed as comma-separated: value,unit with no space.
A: 8.91,mm
